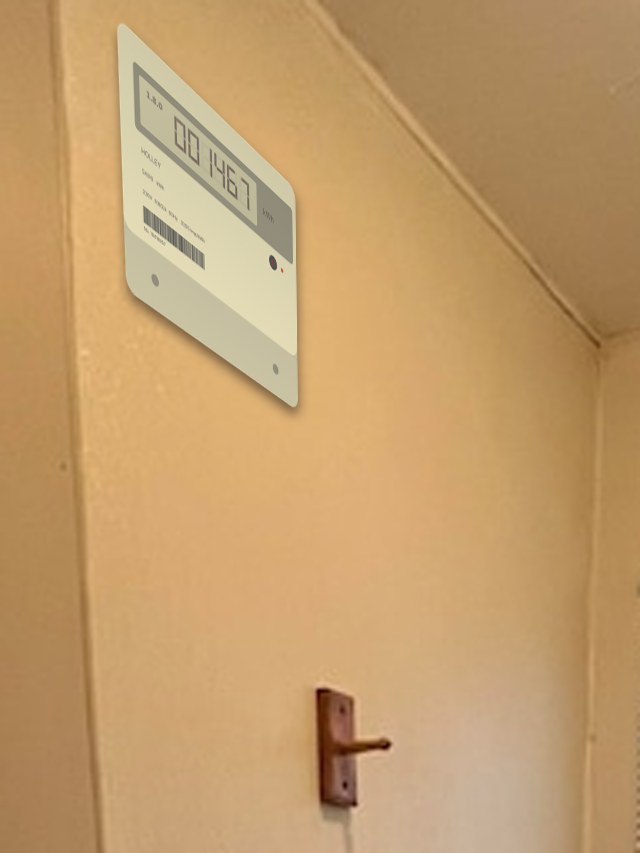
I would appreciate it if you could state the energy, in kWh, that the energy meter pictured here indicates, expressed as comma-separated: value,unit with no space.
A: 1467,kWh
